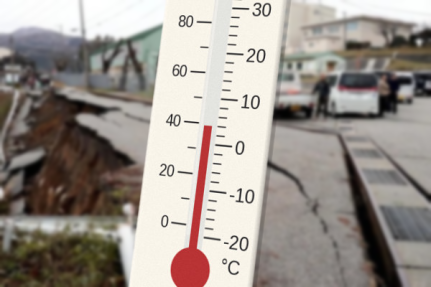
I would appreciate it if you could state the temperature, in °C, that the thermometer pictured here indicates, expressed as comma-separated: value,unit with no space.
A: 4,°C
